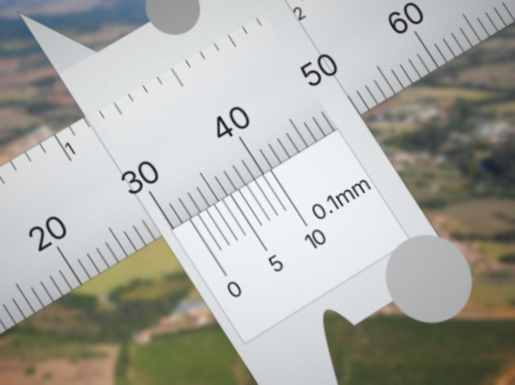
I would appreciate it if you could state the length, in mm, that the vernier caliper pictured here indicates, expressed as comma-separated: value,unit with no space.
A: 31.8,mm
